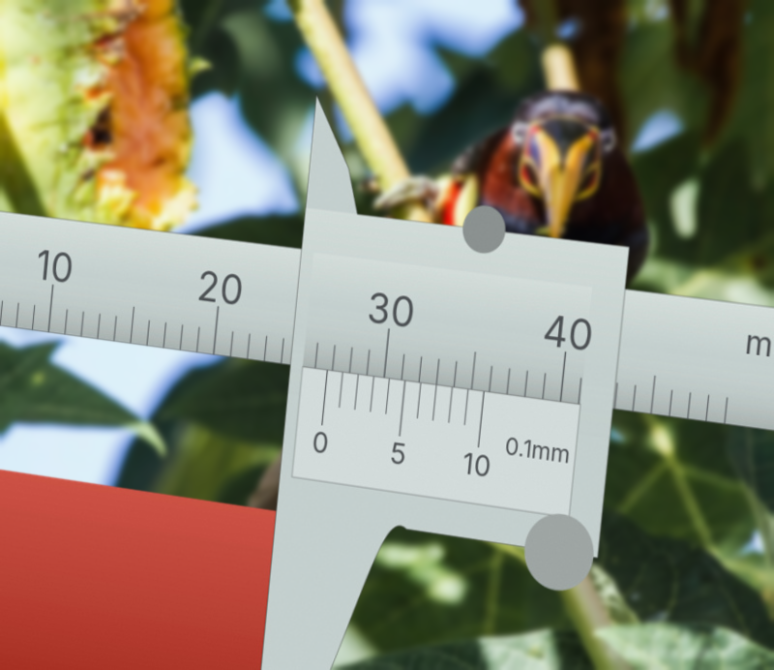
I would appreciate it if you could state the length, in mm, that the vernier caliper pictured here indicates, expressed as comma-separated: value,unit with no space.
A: 26.7,mm
